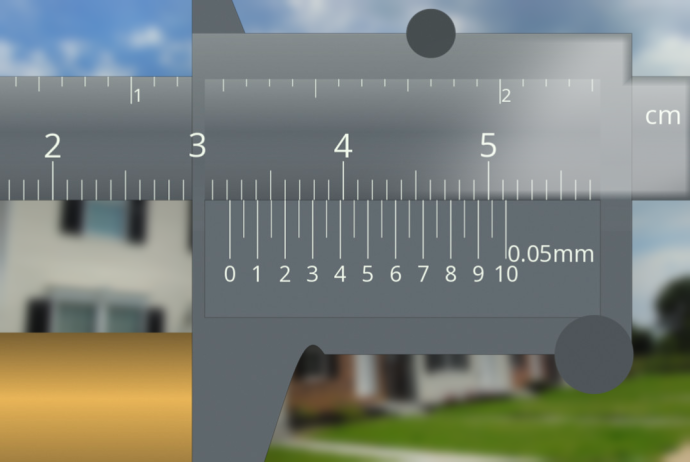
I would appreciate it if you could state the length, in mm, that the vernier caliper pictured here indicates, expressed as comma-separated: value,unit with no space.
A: 32.2,mm
